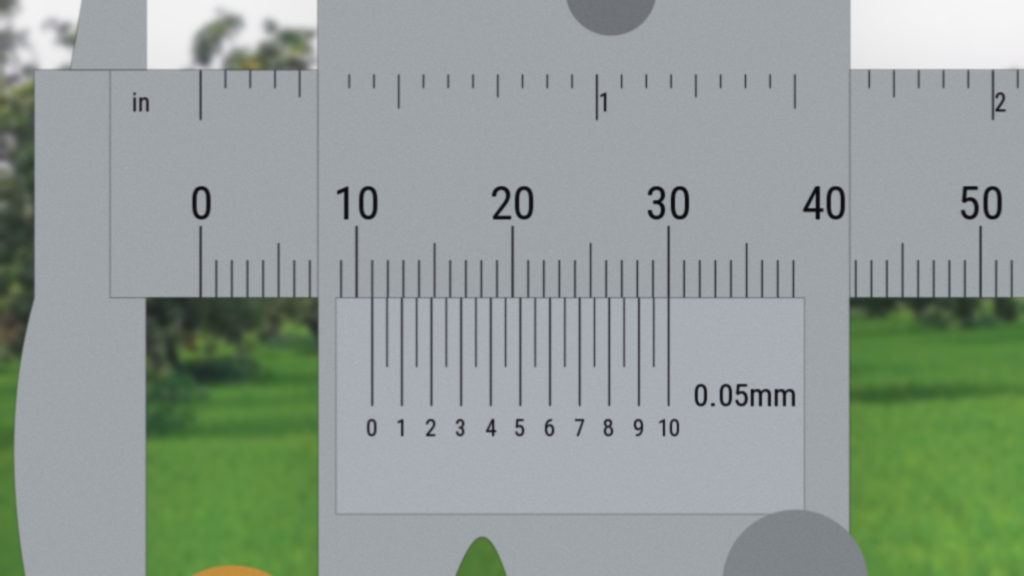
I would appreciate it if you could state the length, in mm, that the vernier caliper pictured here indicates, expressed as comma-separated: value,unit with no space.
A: 11.0,mm
